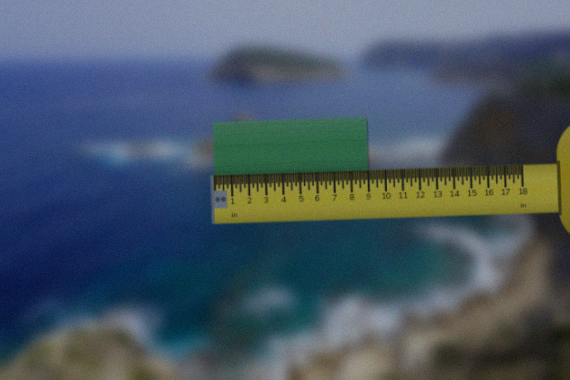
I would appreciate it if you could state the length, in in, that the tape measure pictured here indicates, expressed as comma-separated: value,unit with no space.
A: 9,in
